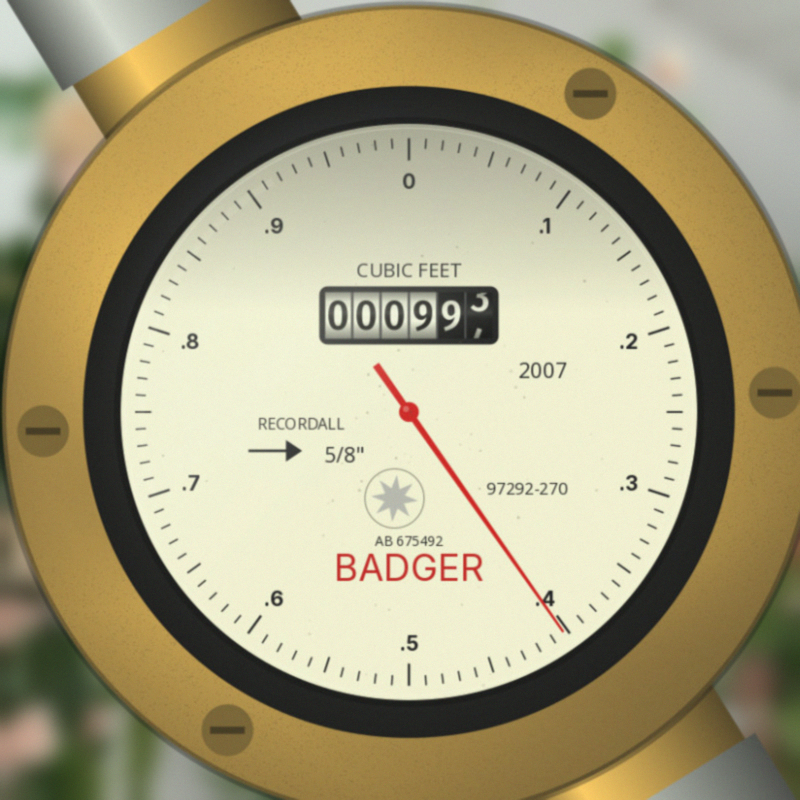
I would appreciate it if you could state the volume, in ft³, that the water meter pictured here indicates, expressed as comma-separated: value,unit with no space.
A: 993.40,ft³
